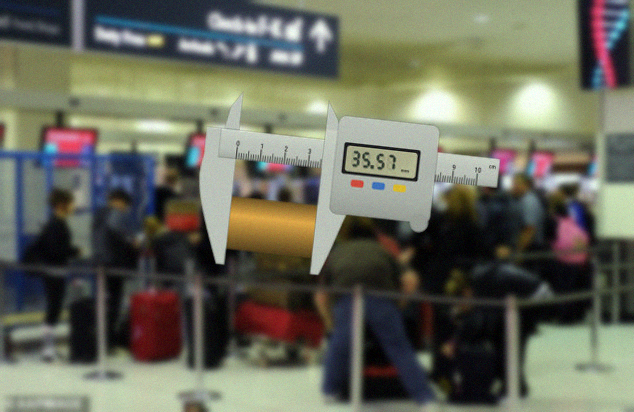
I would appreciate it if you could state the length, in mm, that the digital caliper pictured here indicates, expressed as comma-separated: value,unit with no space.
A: 35.57,mm
